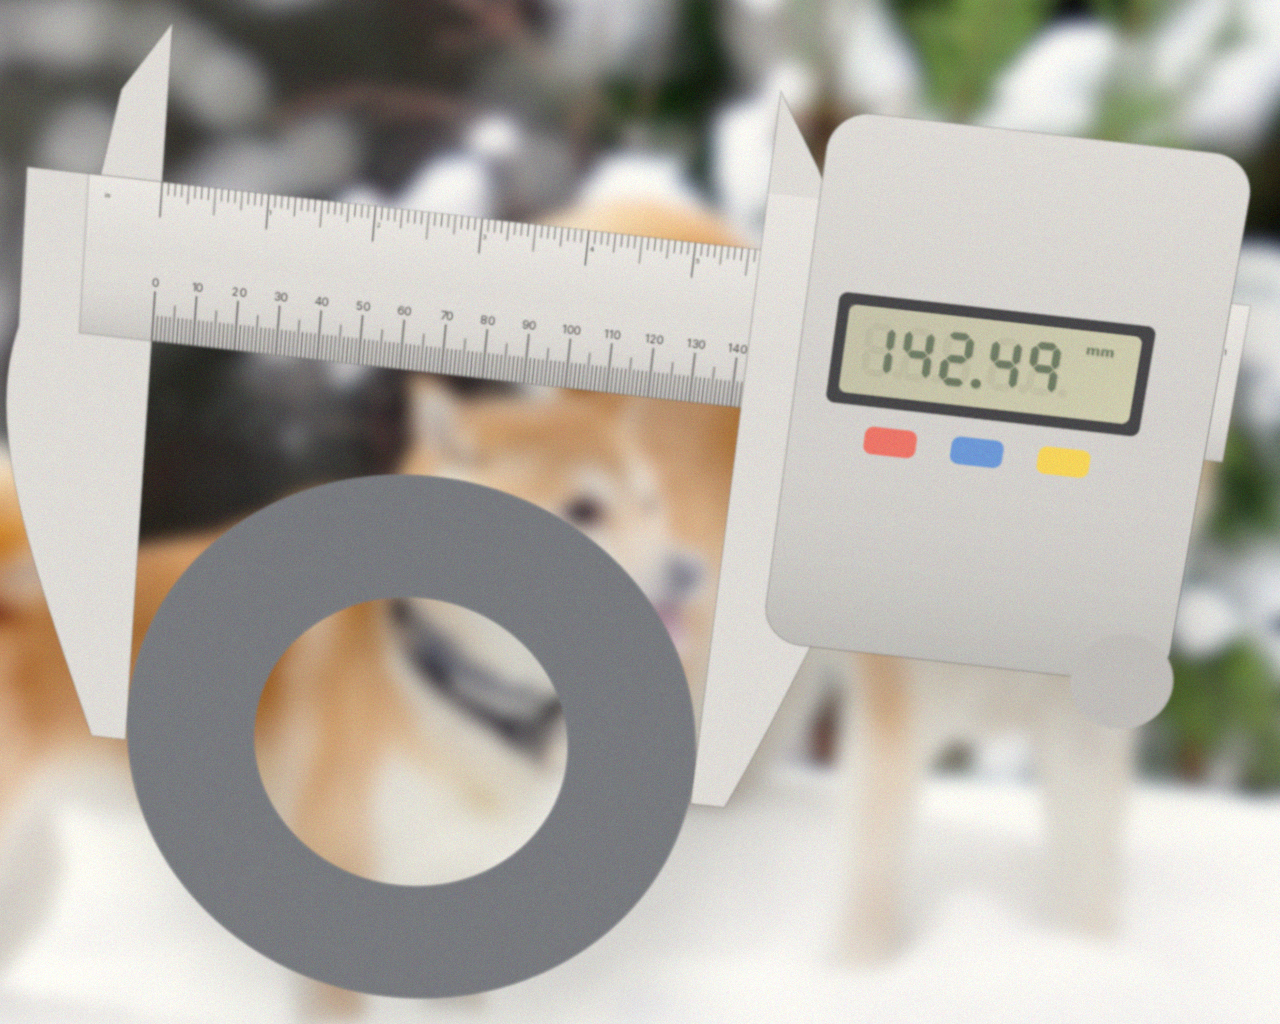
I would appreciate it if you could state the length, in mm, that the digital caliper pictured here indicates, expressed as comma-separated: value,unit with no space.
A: 142.49,mm
